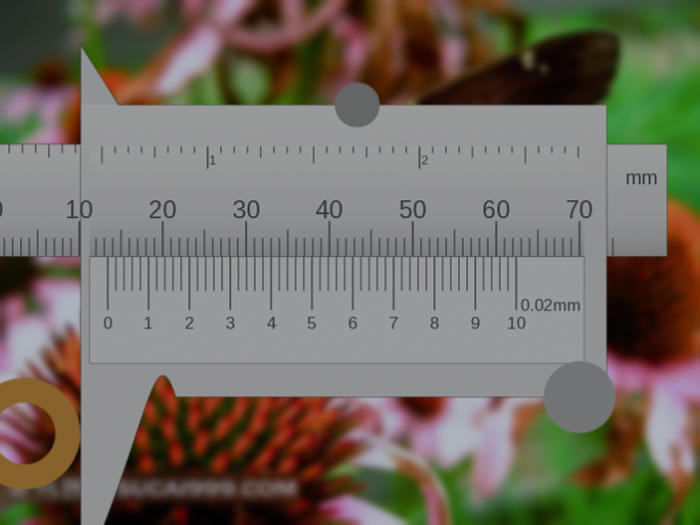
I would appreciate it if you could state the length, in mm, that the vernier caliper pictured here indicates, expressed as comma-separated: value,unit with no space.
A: 13.4,mm
